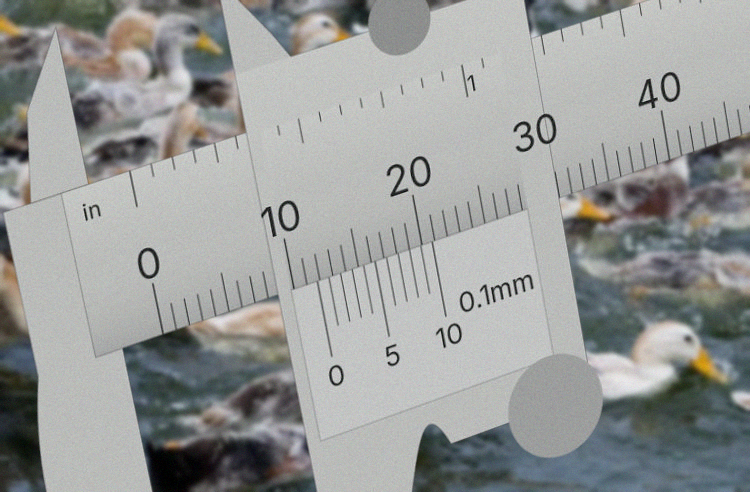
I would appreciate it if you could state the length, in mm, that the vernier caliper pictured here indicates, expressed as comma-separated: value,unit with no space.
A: 11.8,mm
